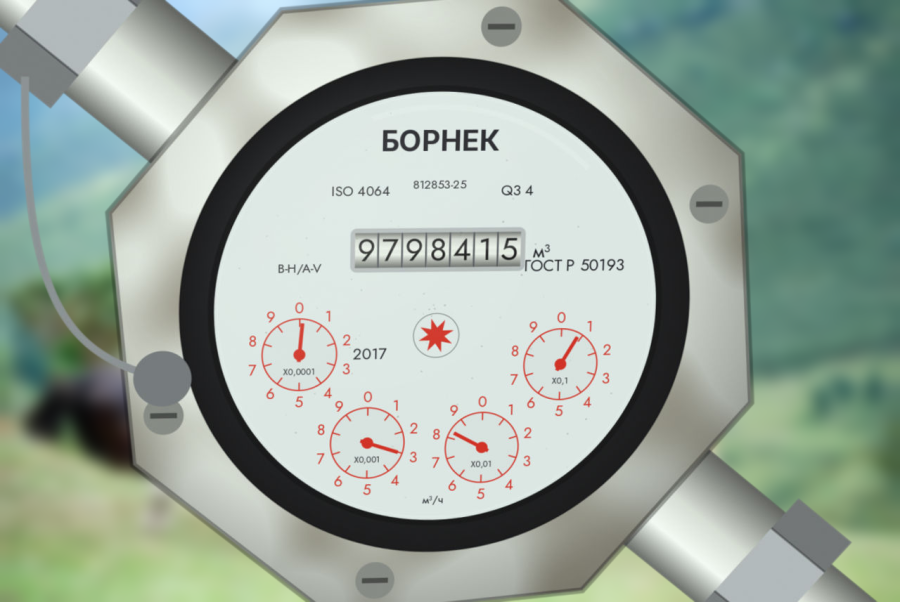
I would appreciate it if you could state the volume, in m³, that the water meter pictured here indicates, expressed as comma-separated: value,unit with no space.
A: 9798415.0830,m³
